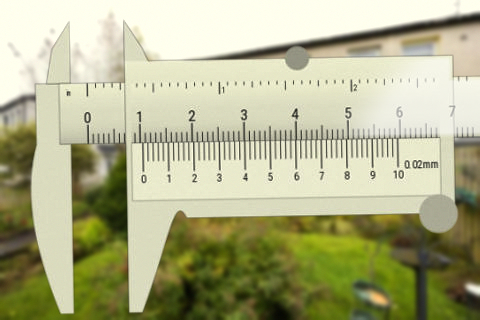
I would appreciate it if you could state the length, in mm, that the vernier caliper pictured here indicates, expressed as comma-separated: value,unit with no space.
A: 10.5,mm
